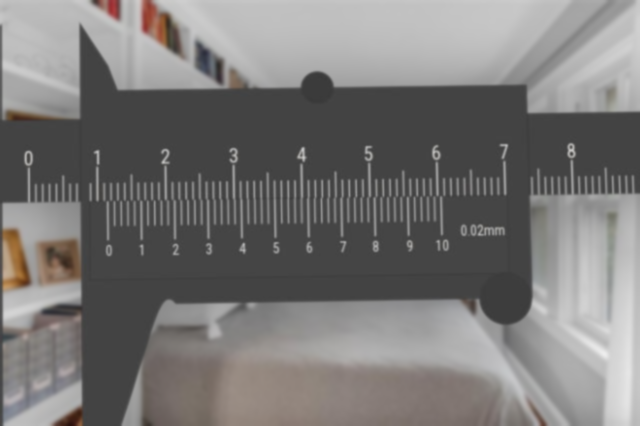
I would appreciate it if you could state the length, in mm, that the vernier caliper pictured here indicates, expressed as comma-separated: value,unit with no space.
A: 11.5,mm
